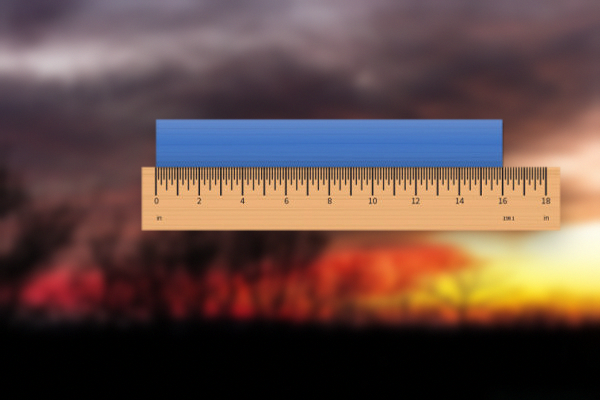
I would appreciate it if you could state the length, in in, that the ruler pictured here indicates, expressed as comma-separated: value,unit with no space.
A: 16,in
